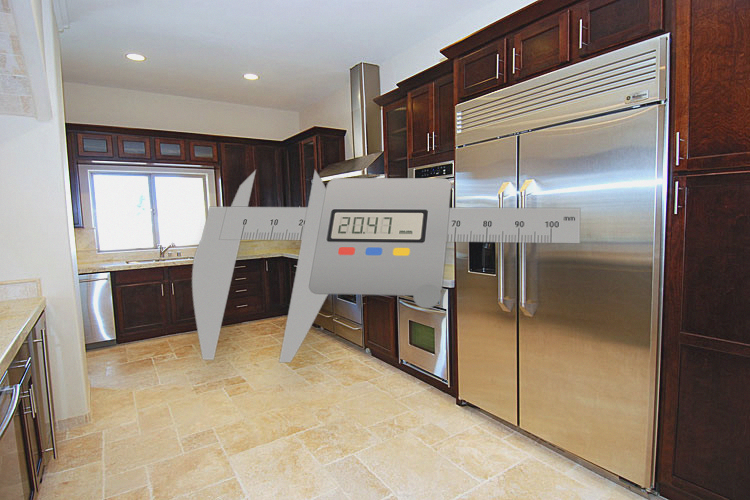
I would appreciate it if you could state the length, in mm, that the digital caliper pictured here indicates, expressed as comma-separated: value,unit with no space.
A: 20.47,mm
